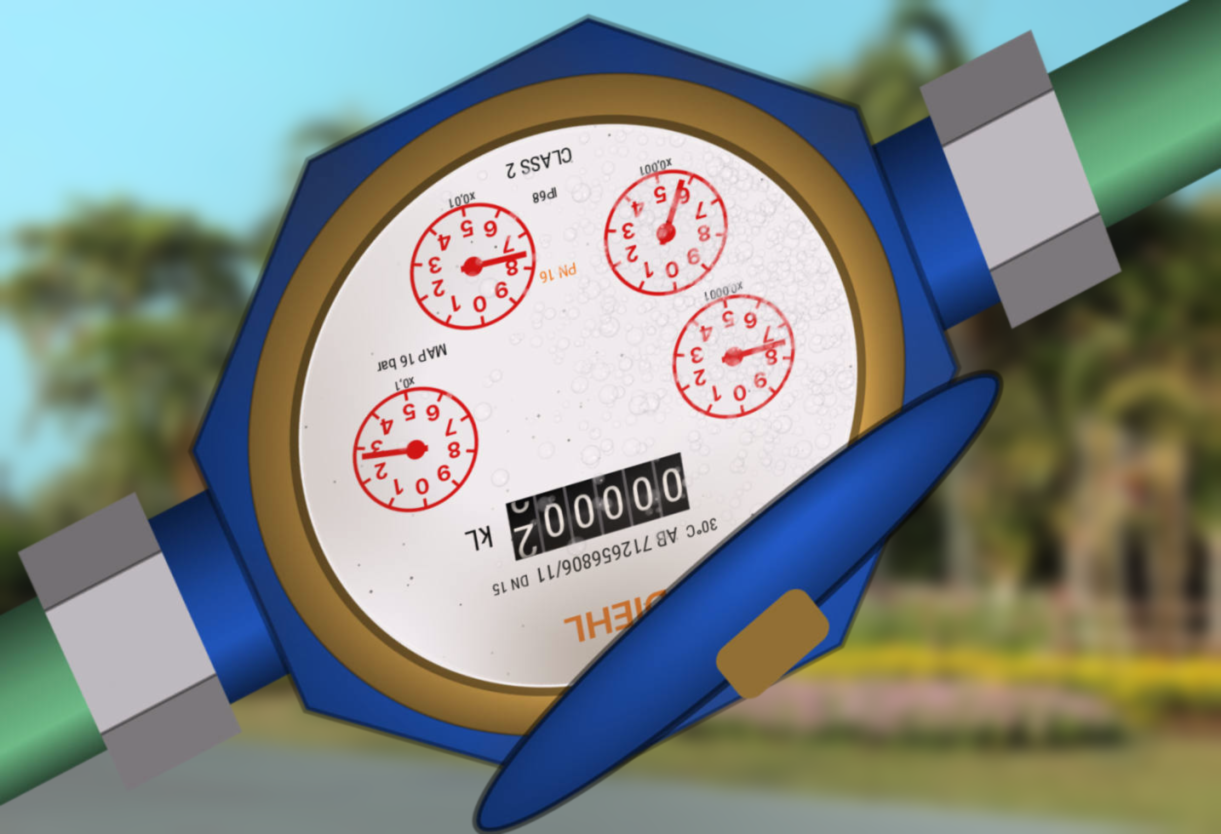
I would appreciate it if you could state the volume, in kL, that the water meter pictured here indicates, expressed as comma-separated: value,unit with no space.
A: 2.2757,kL
